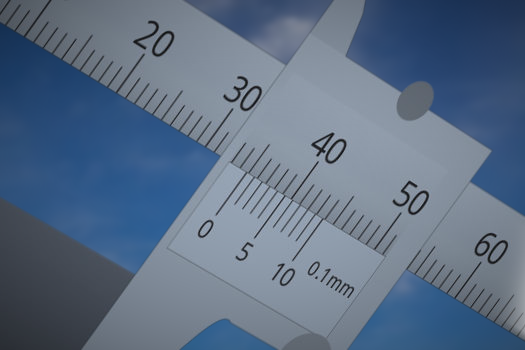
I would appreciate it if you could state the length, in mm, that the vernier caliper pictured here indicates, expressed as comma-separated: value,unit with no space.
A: 34.8,mm
